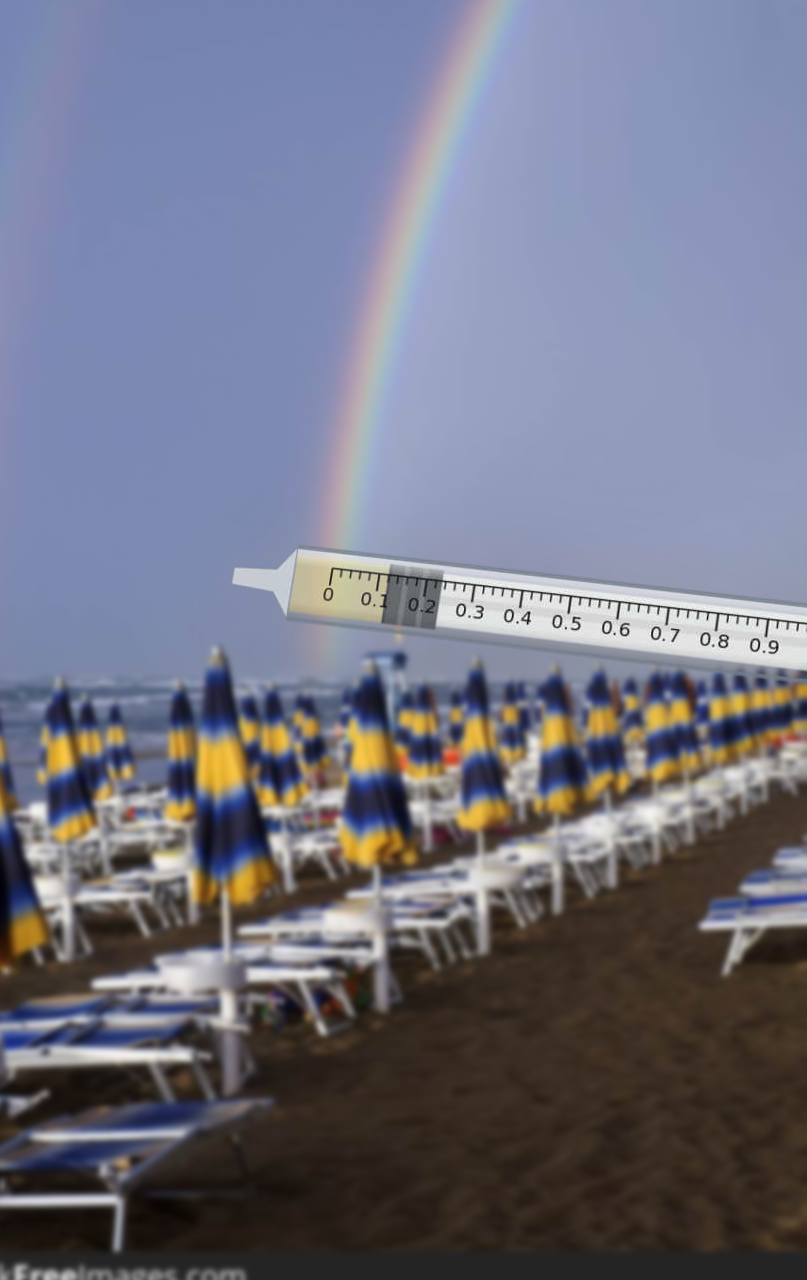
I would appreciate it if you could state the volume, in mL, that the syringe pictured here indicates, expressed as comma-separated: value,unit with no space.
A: 0.12,mL
